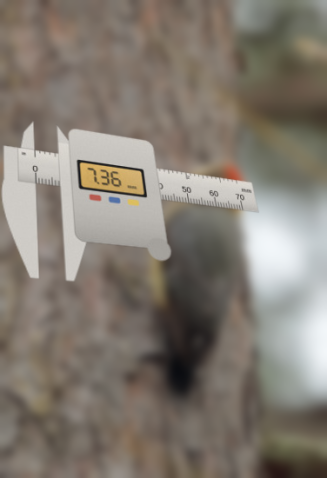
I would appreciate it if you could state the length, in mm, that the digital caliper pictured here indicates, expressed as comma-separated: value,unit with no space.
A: 7.36,mm
